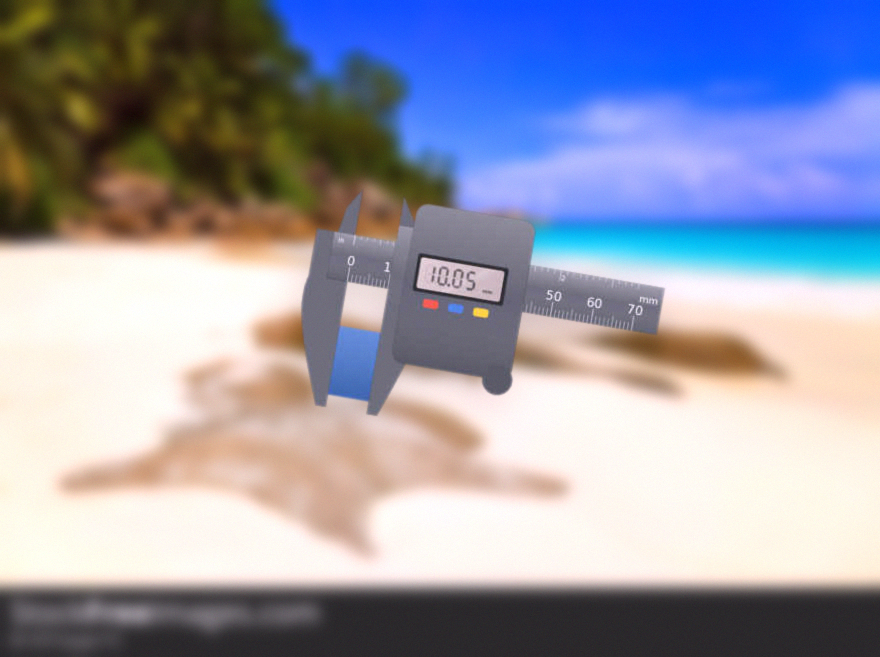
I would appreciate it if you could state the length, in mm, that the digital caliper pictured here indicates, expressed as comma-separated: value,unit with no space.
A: 10.05,mm
